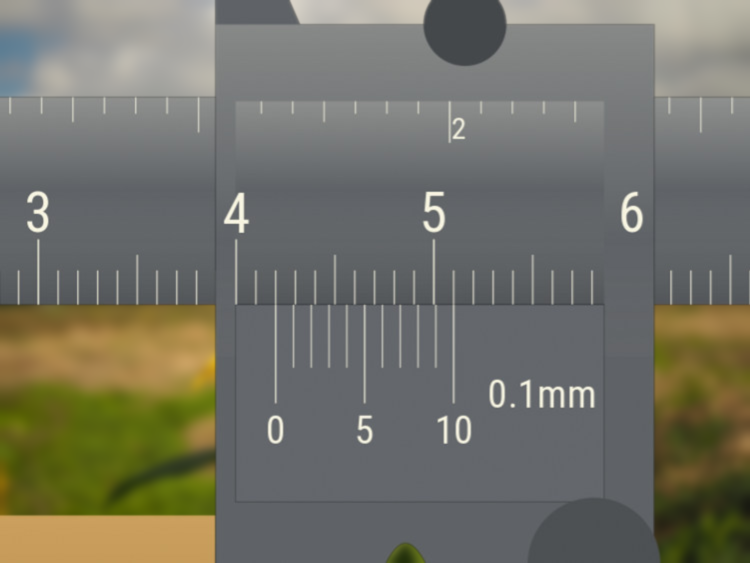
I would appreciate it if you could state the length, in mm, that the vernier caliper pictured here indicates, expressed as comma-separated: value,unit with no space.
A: 42.0,mm
